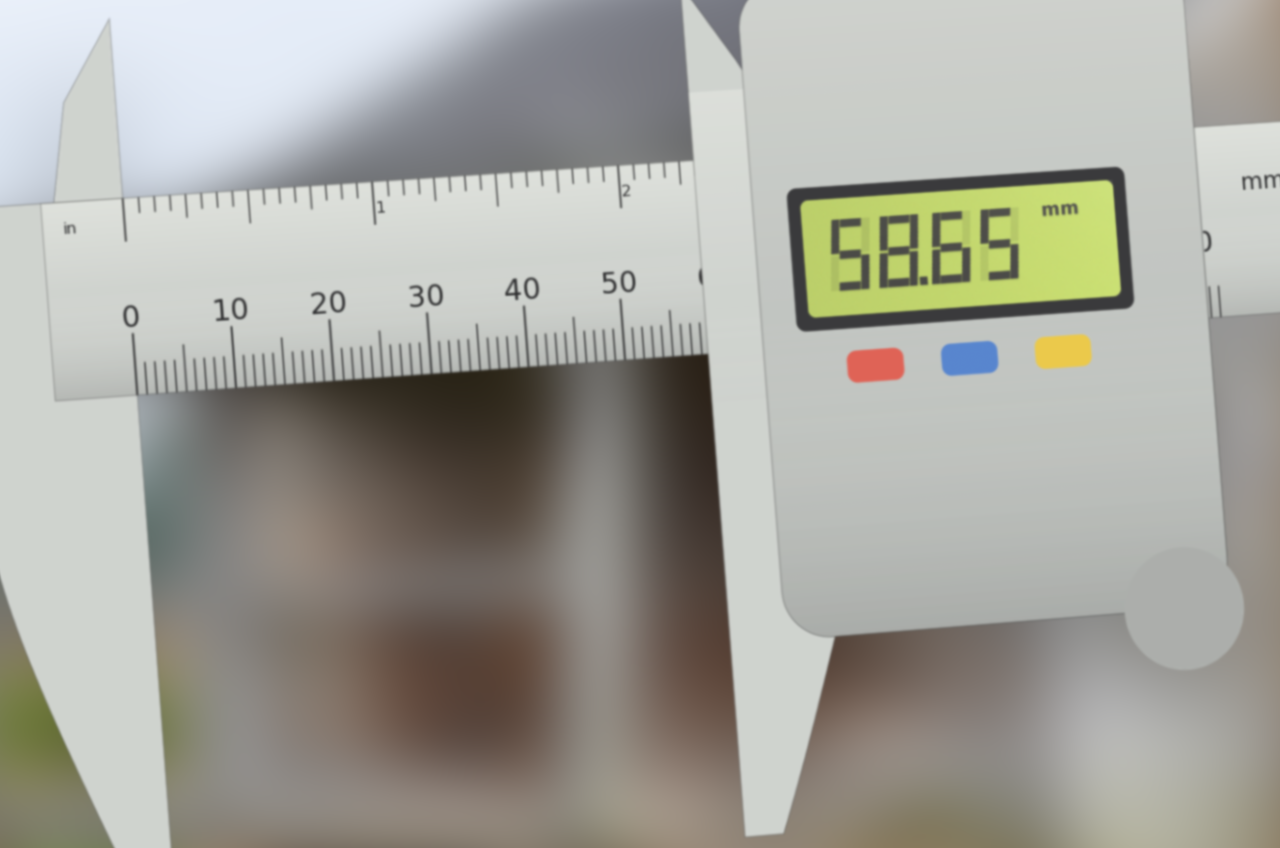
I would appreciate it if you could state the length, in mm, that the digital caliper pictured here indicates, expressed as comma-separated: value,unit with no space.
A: 58.65,mm
